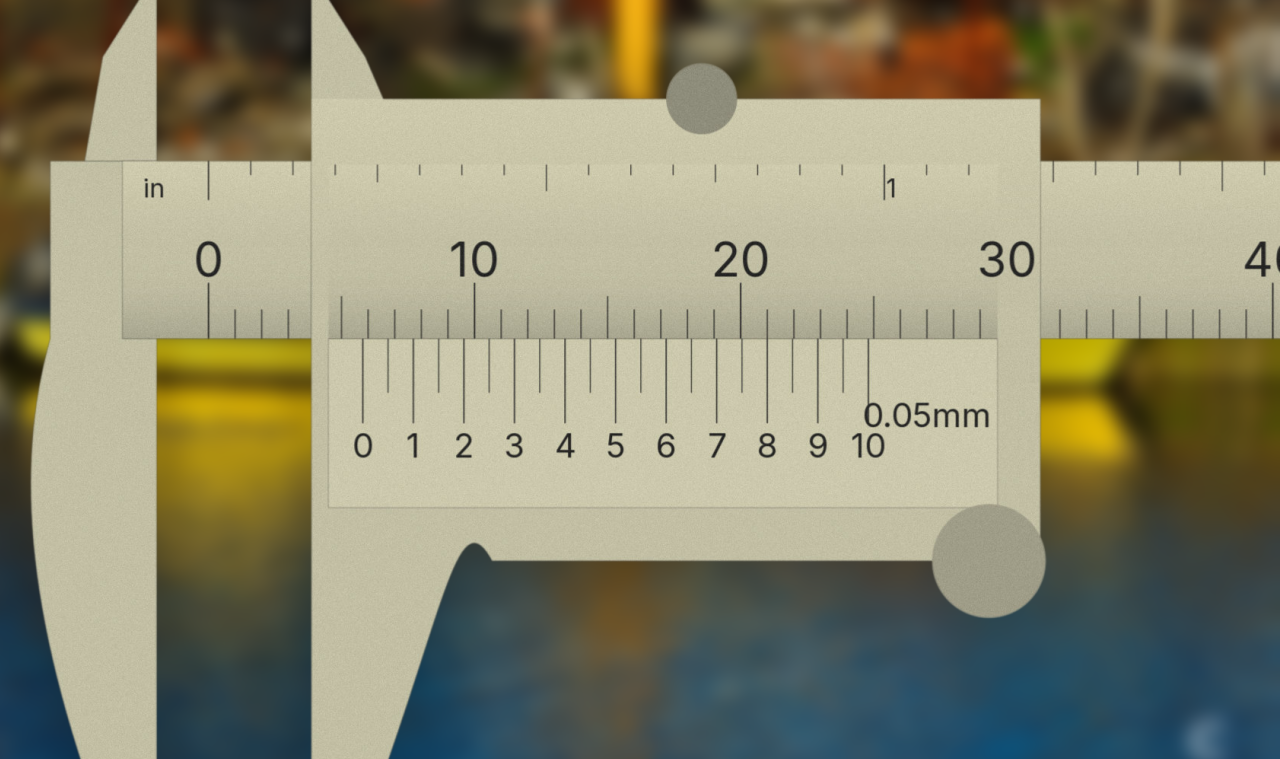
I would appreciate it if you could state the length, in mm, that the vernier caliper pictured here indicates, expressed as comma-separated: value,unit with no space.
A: 5.80,mm
